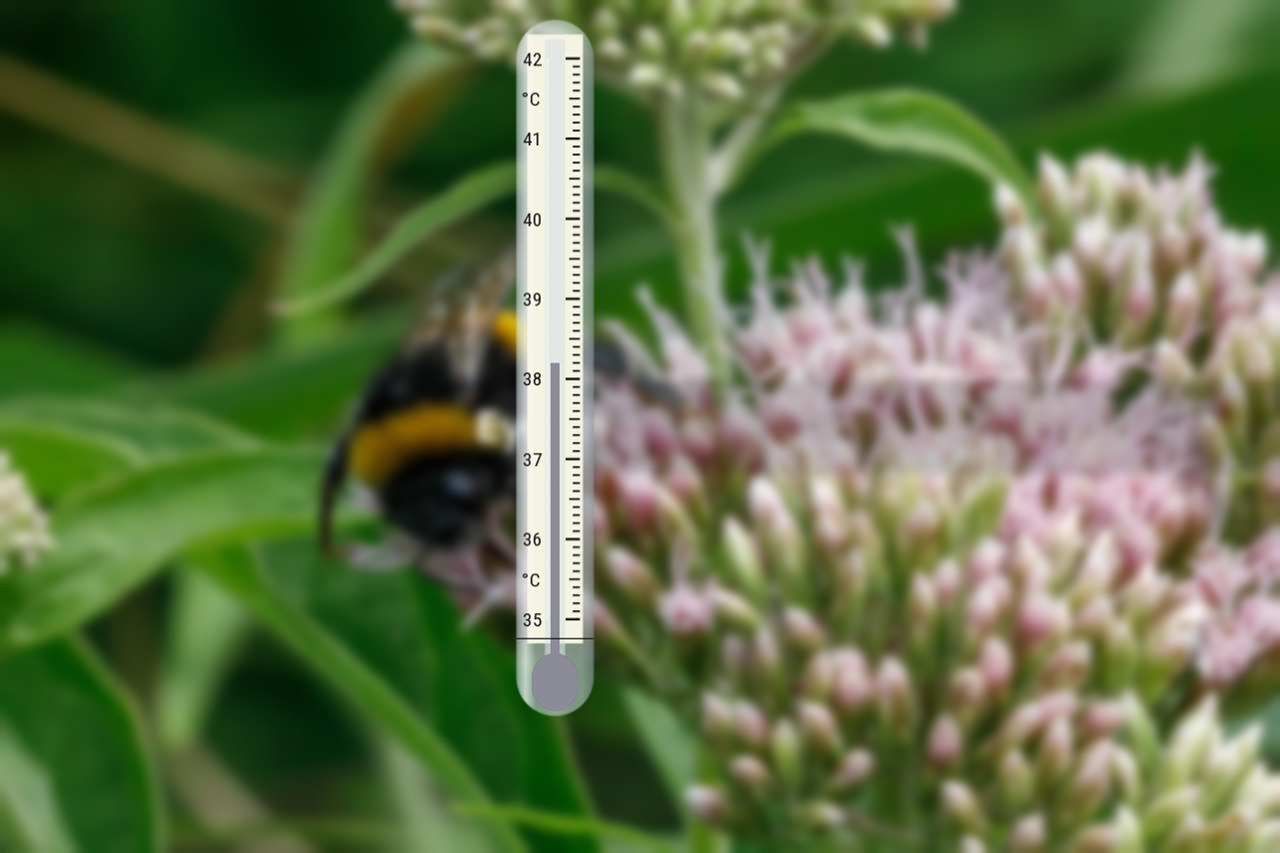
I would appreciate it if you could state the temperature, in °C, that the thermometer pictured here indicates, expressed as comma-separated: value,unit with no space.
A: 38.2,°C
